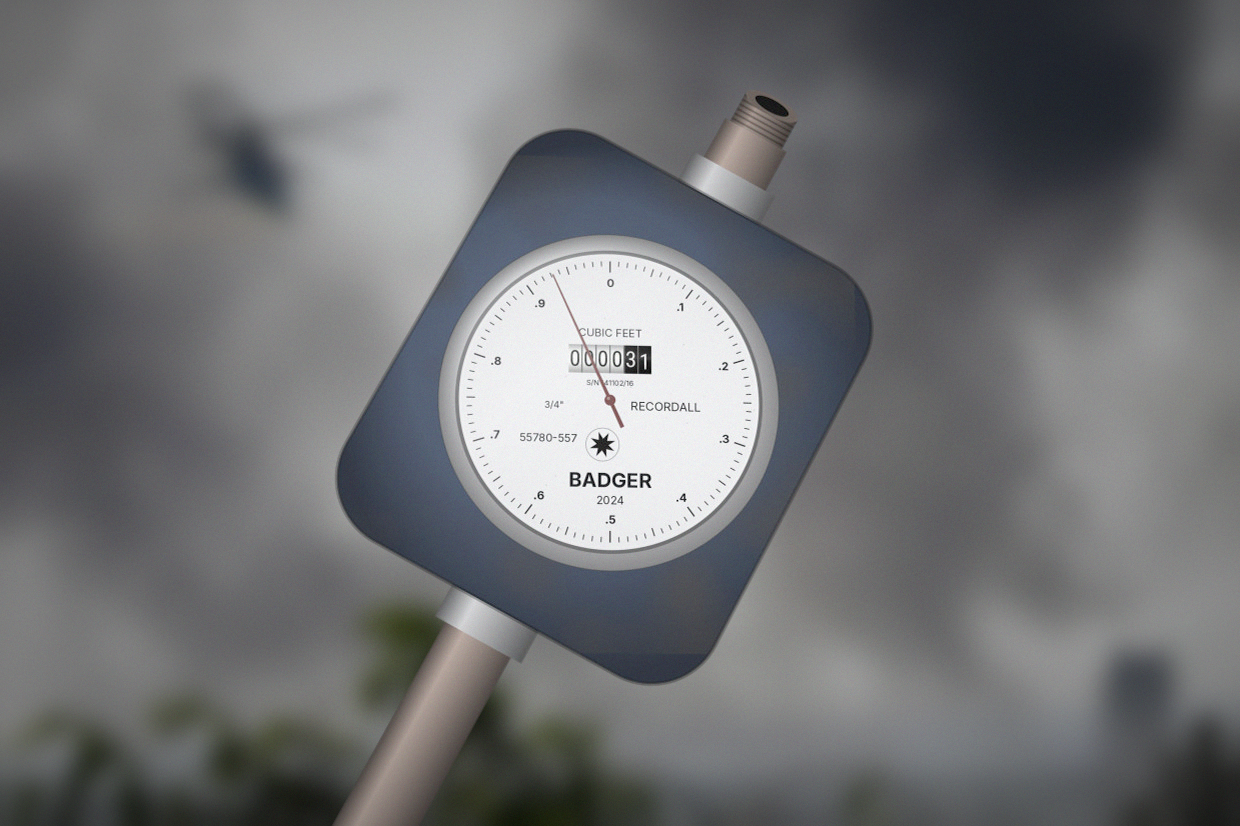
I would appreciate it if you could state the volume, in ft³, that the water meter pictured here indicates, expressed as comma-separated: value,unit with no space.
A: 30.93,ft³
